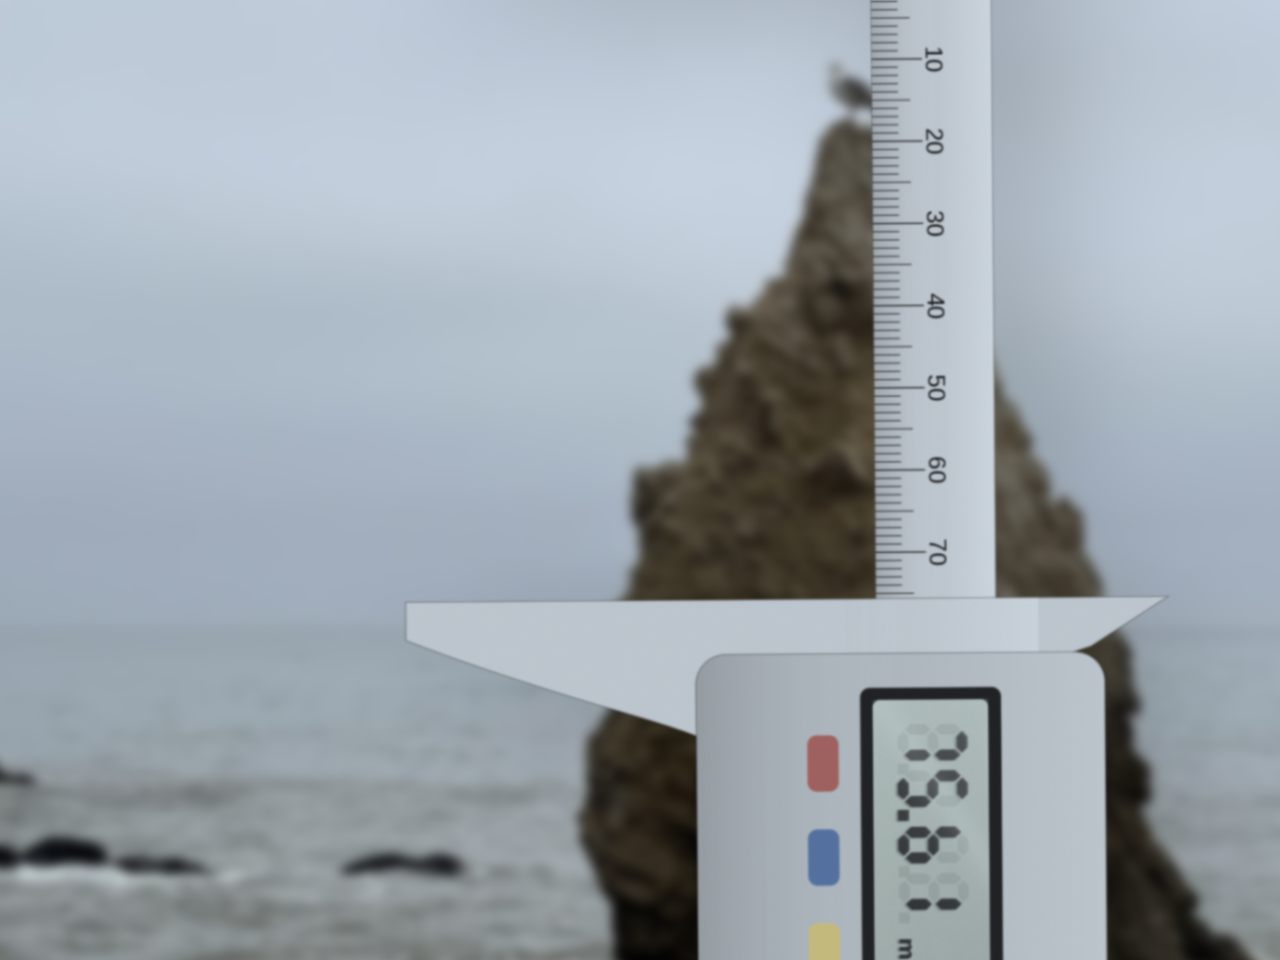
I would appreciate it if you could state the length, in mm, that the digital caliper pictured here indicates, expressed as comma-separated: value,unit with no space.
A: 75.61,mm
